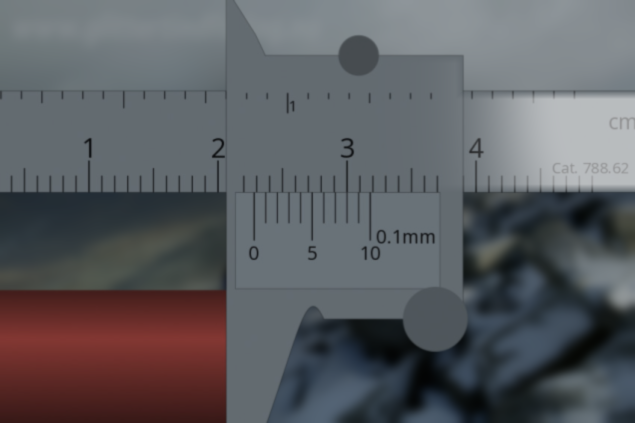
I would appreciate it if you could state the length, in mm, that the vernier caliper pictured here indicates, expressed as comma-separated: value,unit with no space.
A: 22.8,mm
